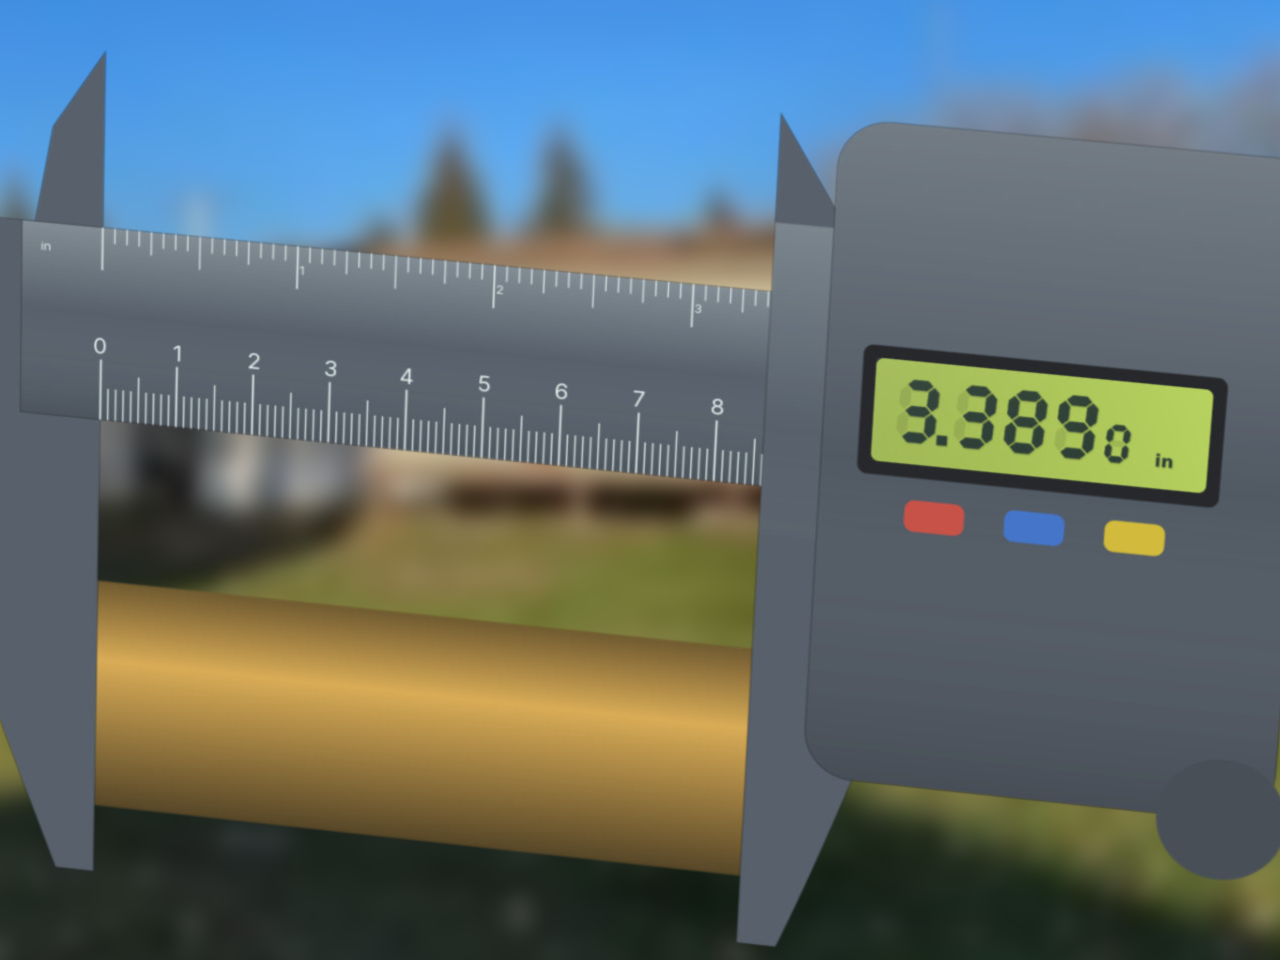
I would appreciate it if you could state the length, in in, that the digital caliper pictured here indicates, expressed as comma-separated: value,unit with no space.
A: 3.3890,in
